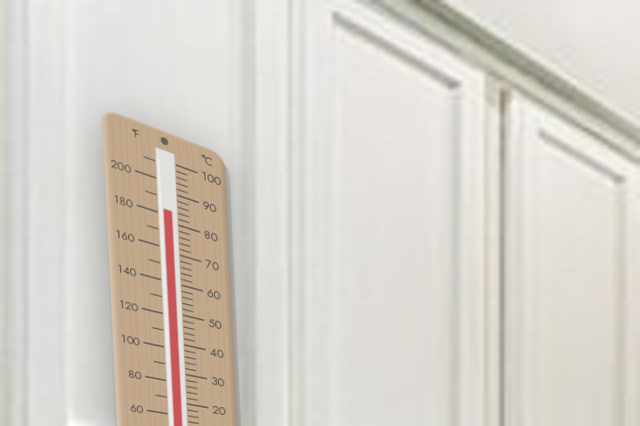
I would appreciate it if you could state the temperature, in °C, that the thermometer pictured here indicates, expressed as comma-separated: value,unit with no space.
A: 84,°C
